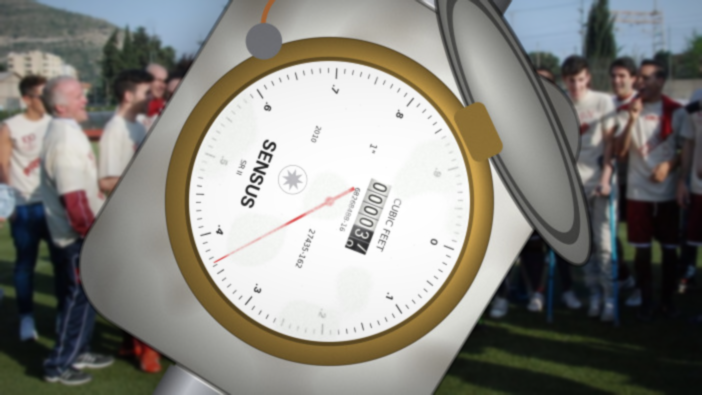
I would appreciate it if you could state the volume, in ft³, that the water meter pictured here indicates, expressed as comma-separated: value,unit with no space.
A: 37.36,ft³
